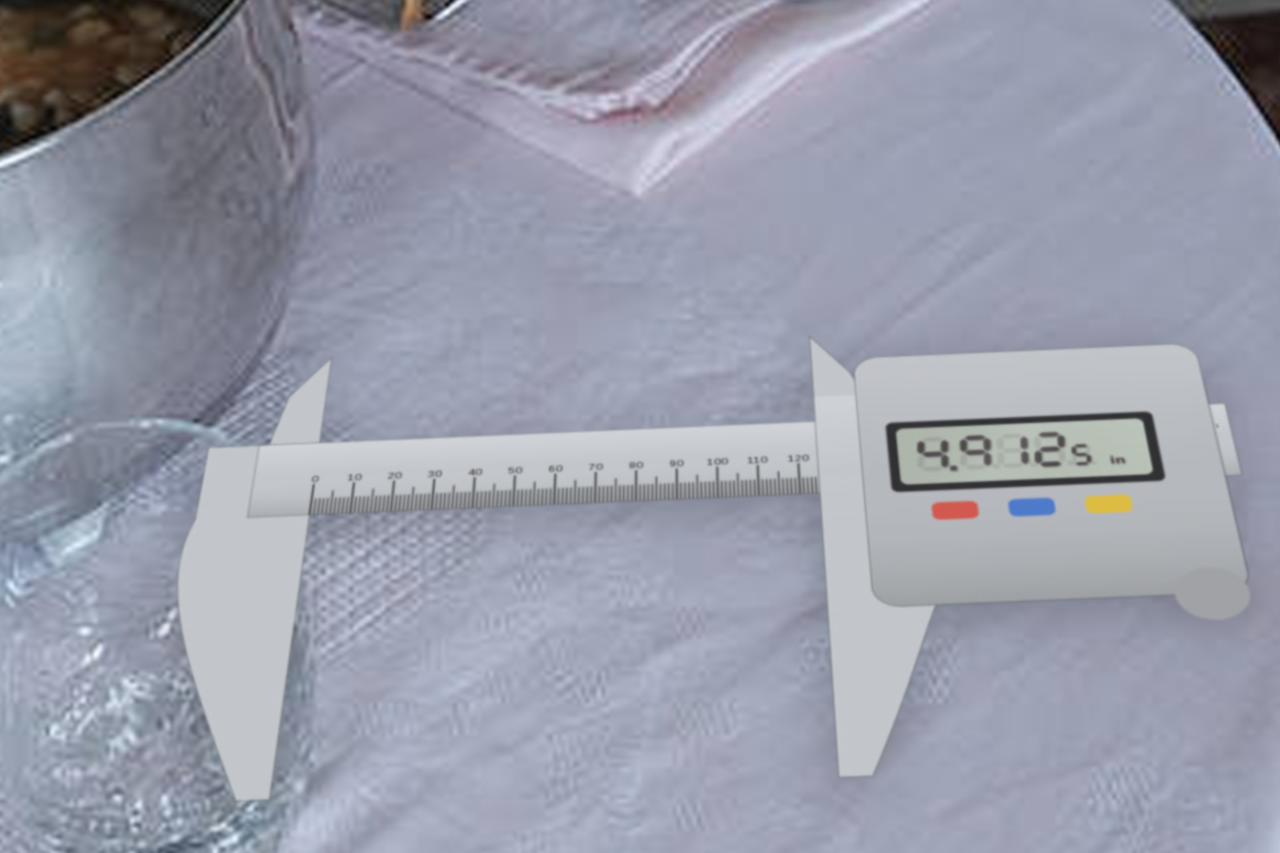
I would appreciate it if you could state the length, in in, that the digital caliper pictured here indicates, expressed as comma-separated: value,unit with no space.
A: 4.9125,in
